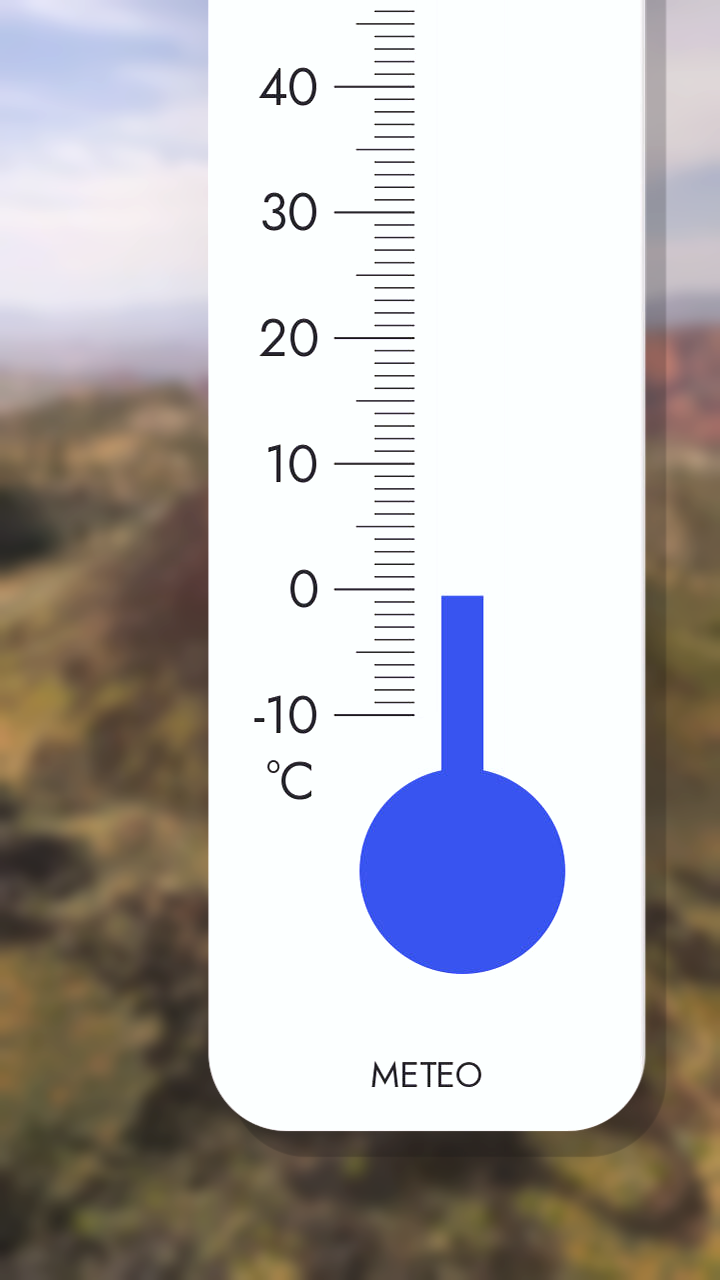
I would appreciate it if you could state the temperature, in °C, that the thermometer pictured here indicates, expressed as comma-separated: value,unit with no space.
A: -0.5,°C
